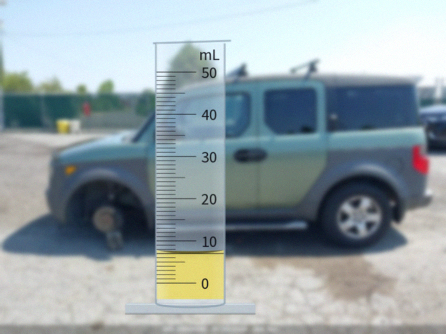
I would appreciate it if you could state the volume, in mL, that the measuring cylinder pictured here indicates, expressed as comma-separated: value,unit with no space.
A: 7,mL
